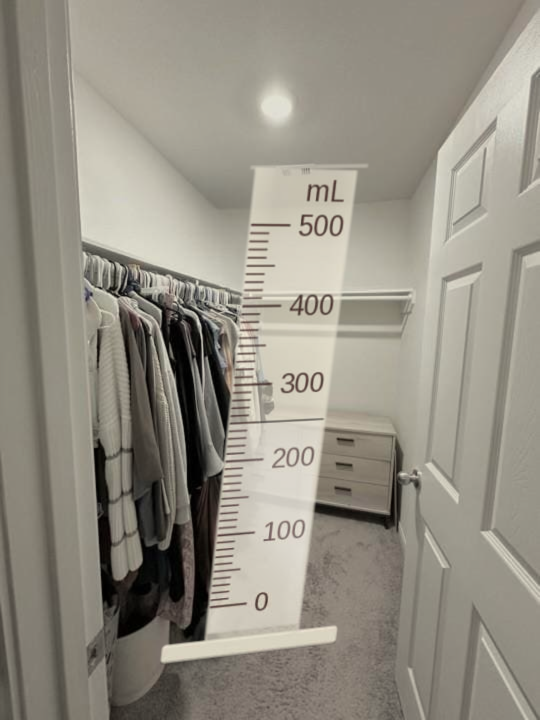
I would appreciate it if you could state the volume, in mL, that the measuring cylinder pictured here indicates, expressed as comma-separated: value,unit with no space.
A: 250,mL
